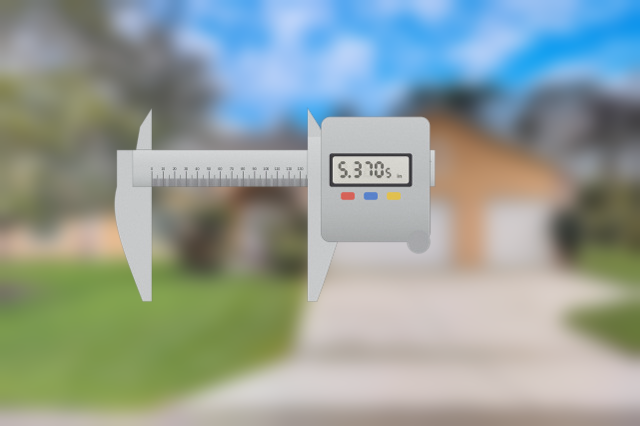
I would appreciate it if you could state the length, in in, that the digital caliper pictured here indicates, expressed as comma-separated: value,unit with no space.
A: 5.3705,in
